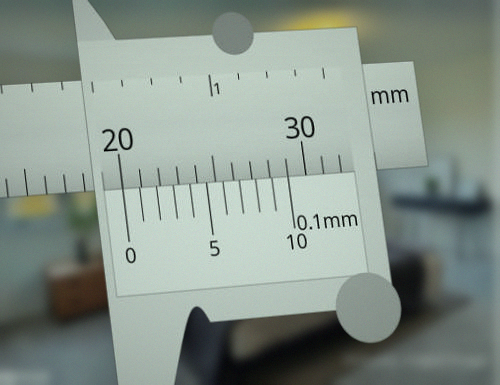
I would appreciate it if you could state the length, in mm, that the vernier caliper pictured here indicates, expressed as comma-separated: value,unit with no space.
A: 20.0,mm
